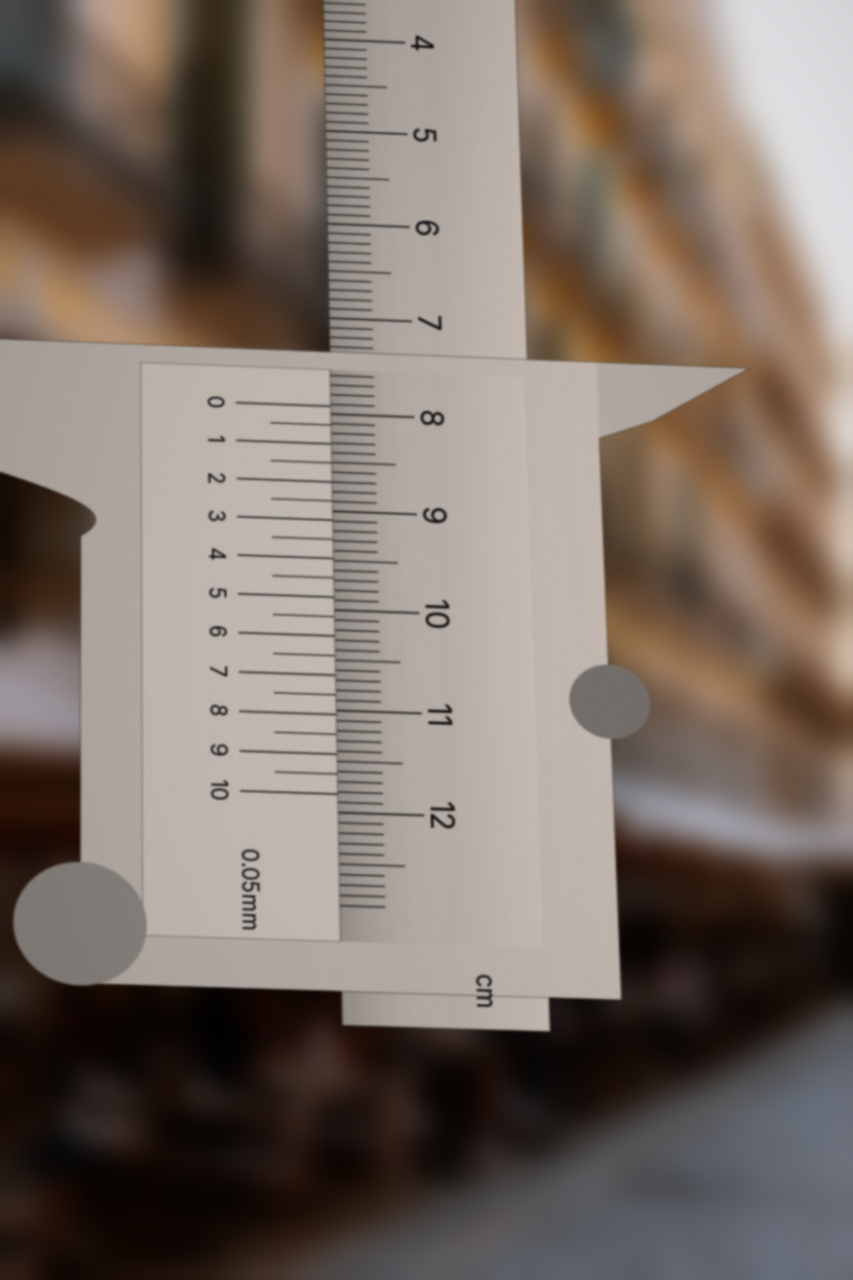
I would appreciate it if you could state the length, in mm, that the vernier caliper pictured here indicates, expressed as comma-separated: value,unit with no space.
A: 79.2,mm
